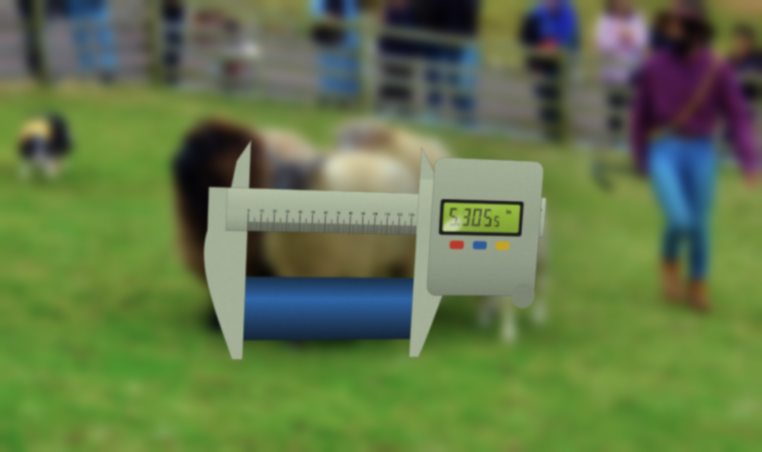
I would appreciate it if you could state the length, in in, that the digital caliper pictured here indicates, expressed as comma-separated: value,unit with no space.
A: 5.3055,in
